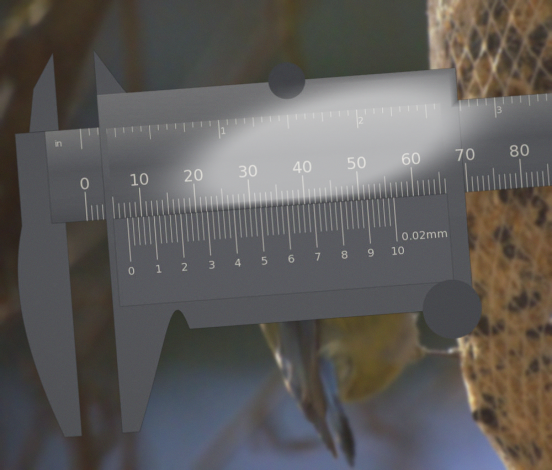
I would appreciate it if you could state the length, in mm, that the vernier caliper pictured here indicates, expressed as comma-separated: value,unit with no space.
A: 7.4,mm
